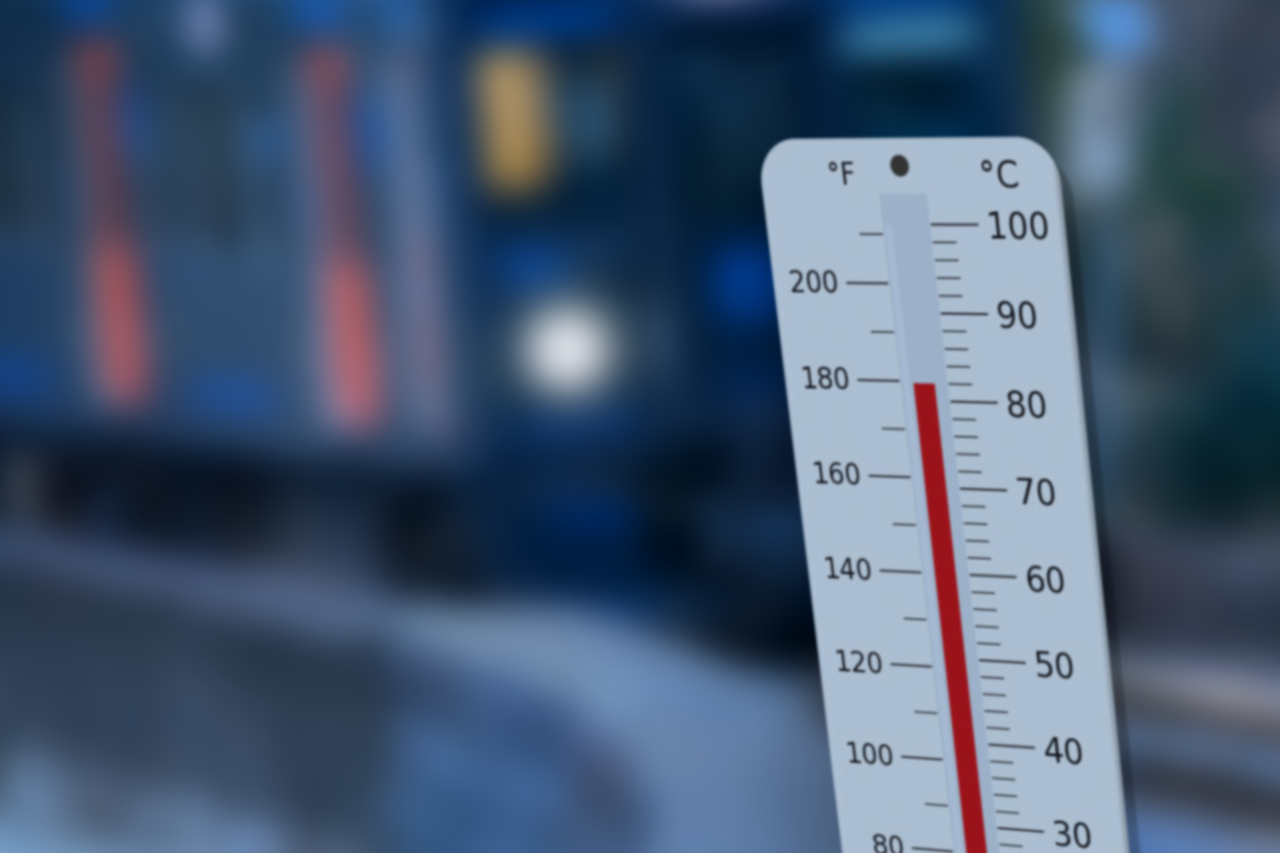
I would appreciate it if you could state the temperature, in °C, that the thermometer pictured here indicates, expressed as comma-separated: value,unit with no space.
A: 82,°C
